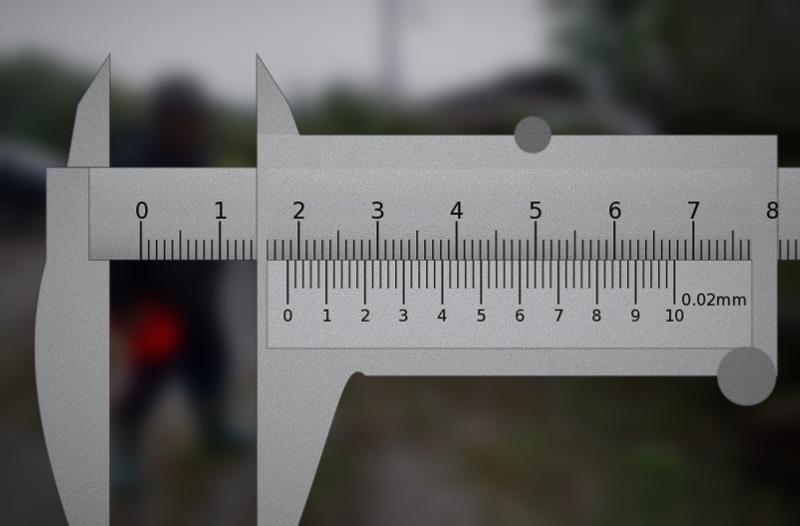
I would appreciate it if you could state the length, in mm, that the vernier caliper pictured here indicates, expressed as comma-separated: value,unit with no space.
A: 18.6,mm
